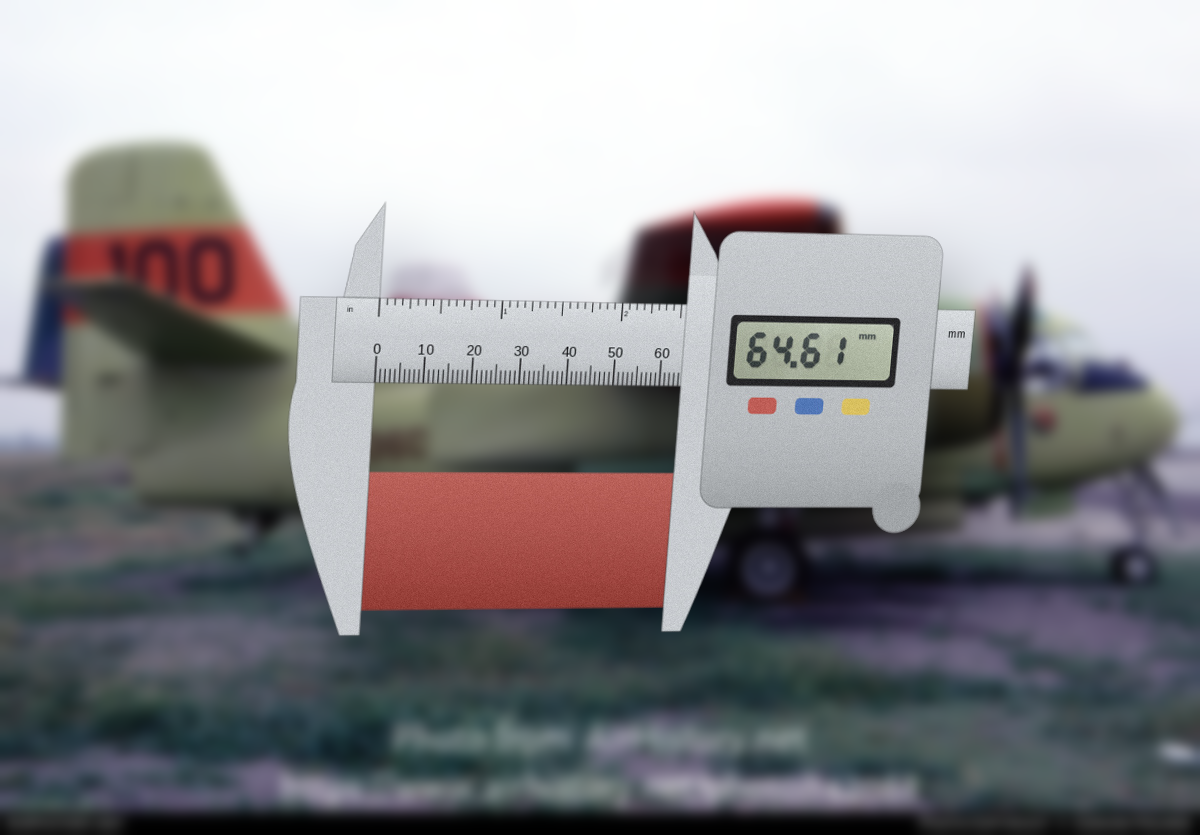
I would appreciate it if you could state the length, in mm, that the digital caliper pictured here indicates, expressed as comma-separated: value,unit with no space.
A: 64.61,mm
